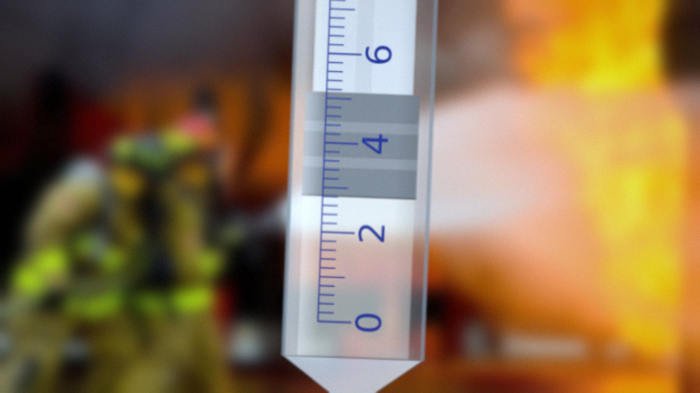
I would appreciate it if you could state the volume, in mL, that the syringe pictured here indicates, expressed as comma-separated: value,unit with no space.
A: 2.8,mL
